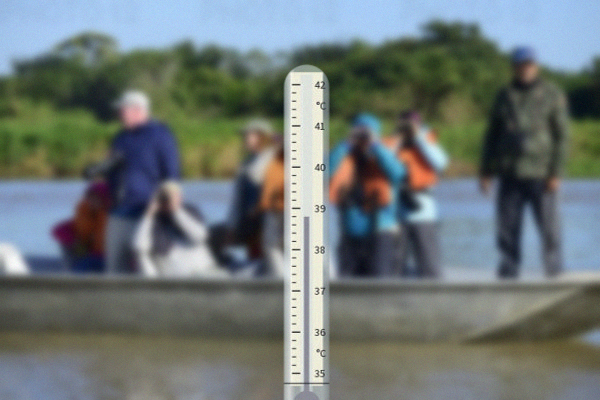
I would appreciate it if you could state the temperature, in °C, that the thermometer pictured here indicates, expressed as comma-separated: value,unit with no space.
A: 38.8,°C
